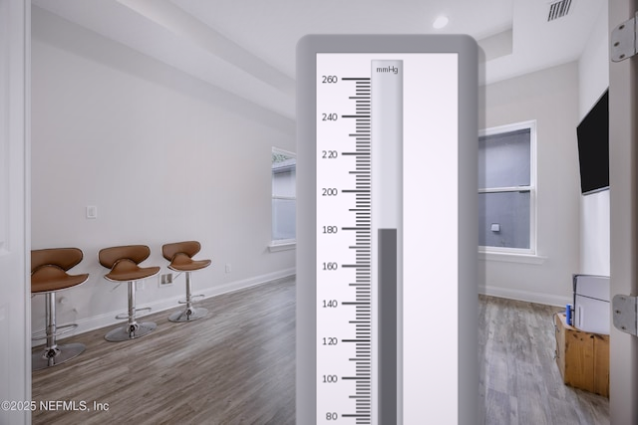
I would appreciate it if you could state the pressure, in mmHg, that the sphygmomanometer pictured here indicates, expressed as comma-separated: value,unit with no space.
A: 180,mmHg
